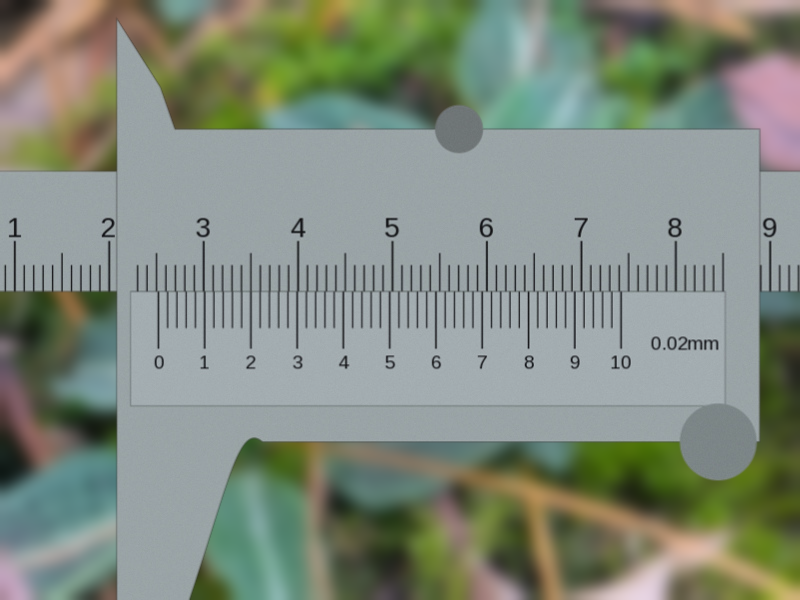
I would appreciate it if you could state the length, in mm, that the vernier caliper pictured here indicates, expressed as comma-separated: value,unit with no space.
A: 25.2,mm
